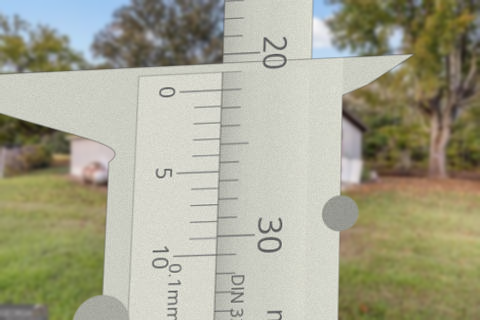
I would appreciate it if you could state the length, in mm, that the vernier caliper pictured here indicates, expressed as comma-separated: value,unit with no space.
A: 22.0,mm
